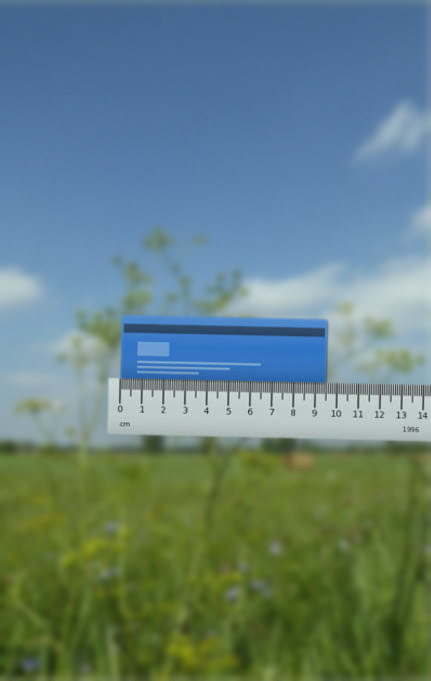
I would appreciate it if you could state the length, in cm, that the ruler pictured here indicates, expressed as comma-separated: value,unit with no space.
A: 9.5,cm
